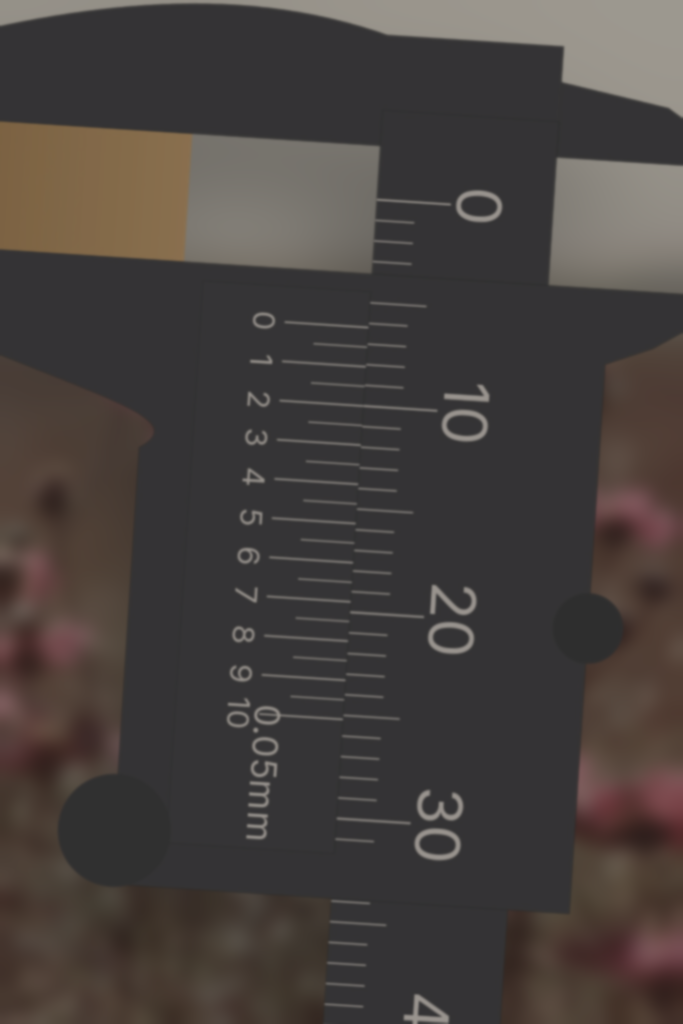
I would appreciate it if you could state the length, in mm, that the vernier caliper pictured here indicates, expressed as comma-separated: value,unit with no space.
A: 6.2,mm
